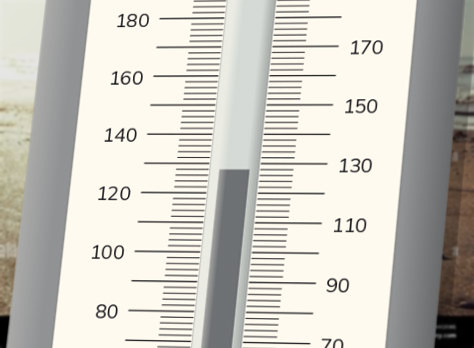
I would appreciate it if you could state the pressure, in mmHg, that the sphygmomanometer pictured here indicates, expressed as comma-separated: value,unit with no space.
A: 128,mmHg
